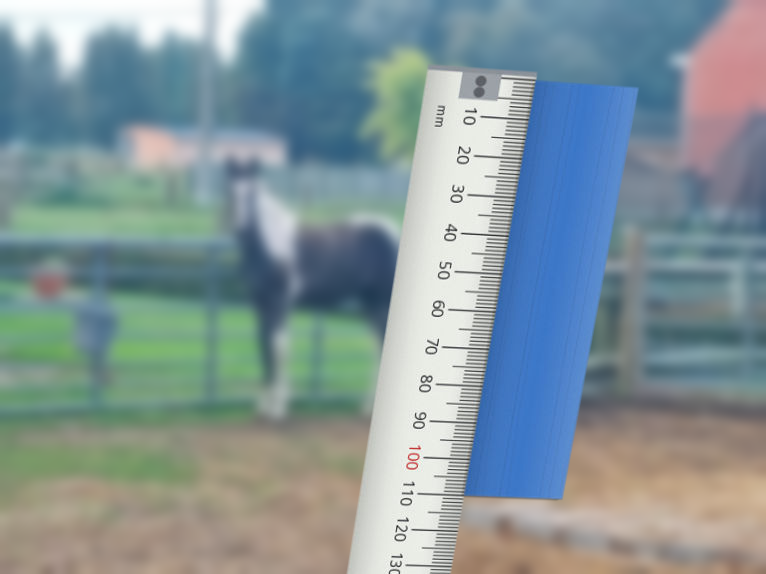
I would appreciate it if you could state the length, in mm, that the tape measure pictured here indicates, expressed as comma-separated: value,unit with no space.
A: 110,mm
